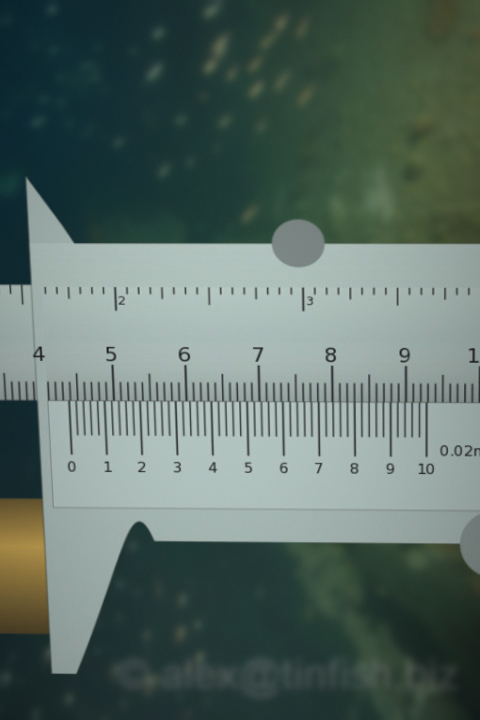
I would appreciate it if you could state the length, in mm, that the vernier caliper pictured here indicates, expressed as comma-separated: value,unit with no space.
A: 43.8,mm
